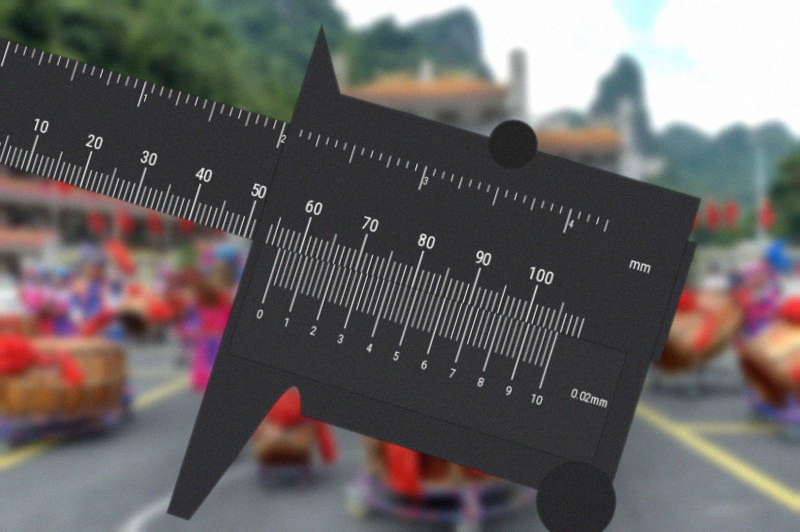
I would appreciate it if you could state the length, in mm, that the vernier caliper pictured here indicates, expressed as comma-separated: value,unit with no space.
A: 56.5,mm
